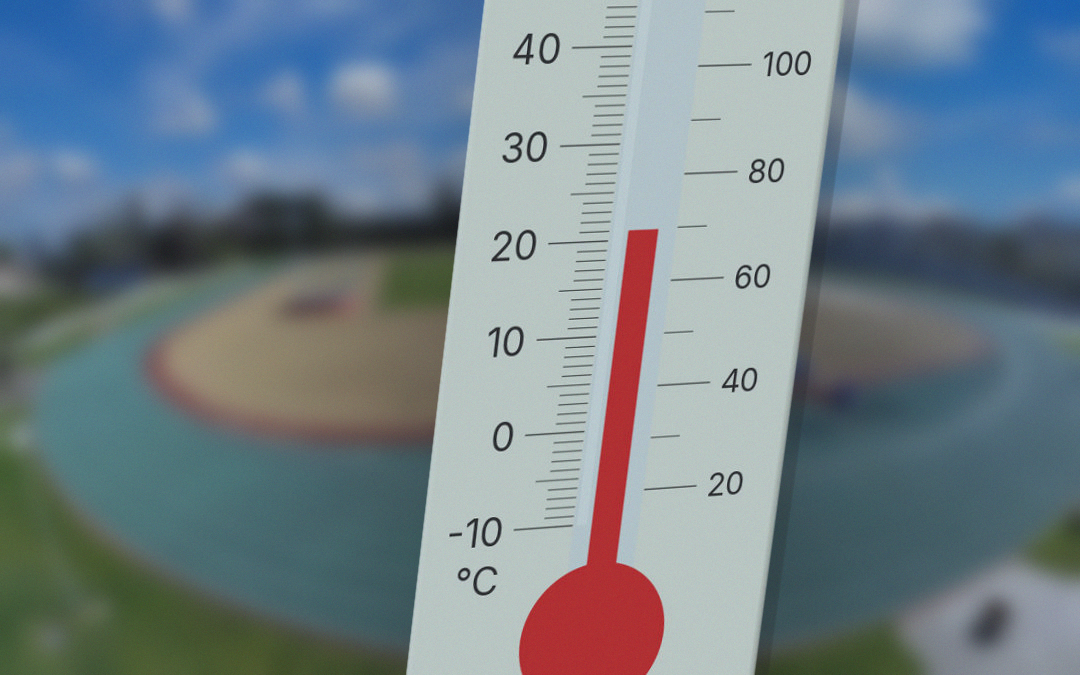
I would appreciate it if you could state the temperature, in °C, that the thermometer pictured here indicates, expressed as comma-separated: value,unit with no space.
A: 21,°C
